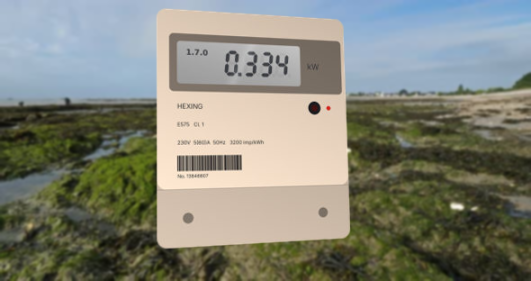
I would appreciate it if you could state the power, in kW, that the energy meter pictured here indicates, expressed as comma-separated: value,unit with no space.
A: 0.334,kW
